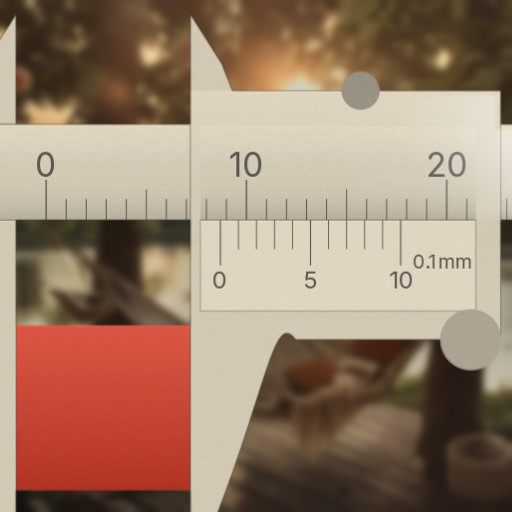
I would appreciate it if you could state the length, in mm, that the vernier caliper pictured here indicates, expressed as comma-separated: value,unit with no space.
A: 8.7,mm
